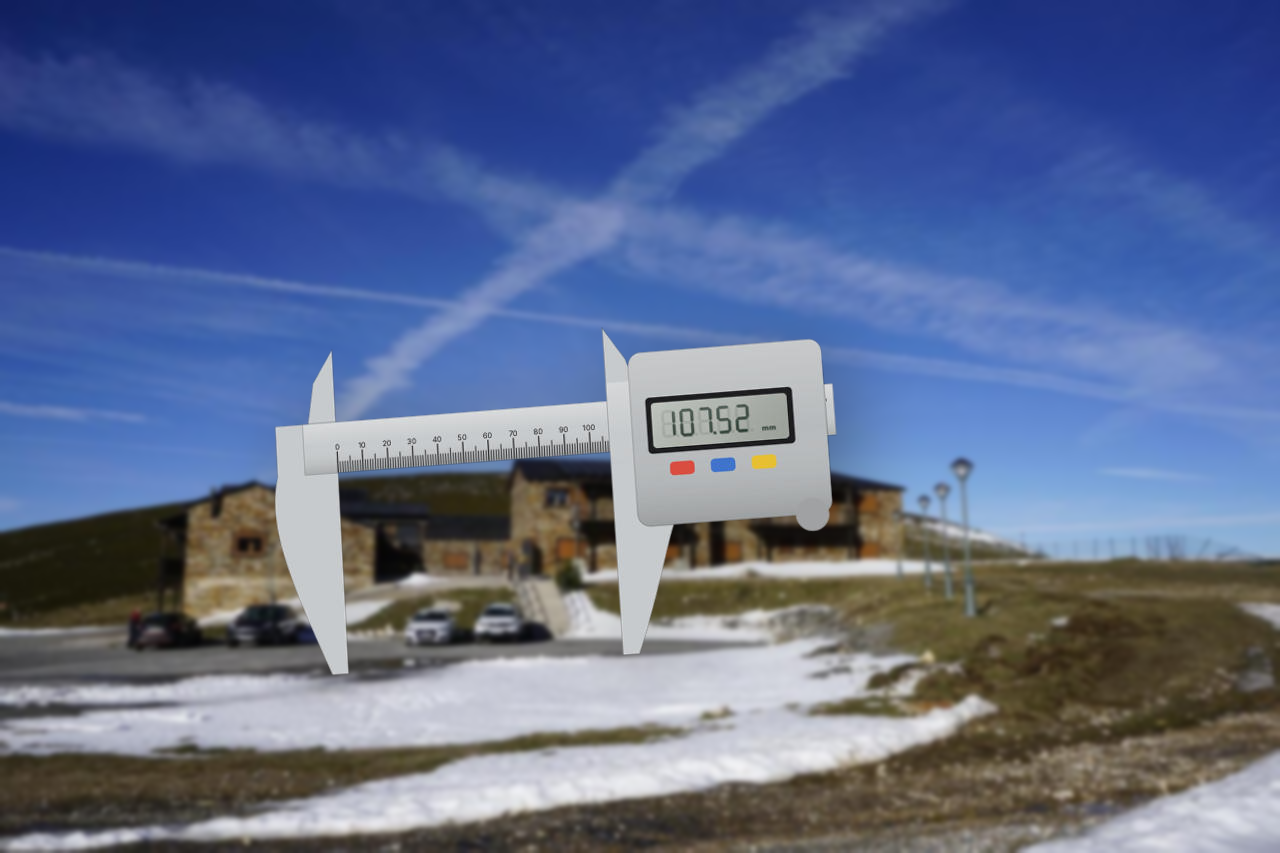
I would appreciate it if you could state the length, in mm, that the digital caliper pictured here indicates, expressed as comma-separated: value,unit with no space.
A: 107.52,mm
